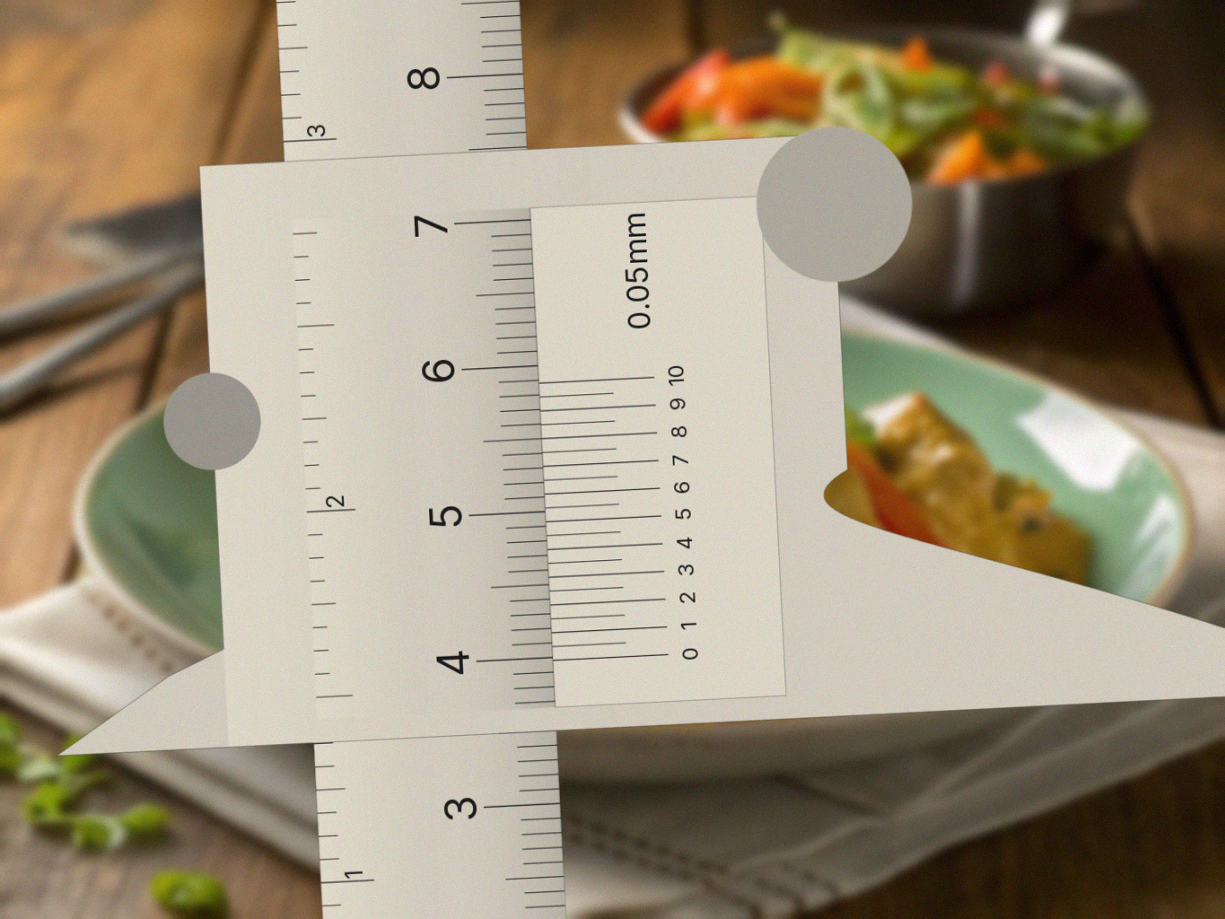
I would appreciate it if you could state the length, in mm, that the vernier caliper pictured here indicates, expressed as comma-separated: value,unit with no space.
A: 39.8,mm
